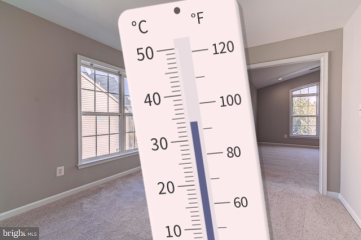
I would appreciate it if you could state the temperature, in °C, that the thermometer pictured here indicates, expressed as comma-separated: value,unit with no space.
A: 34,°C
